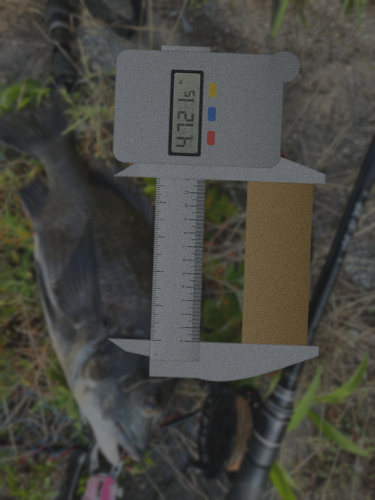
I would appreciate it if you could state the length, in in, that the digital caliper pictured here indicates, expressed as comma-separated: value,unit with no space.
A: 4.7215,in
